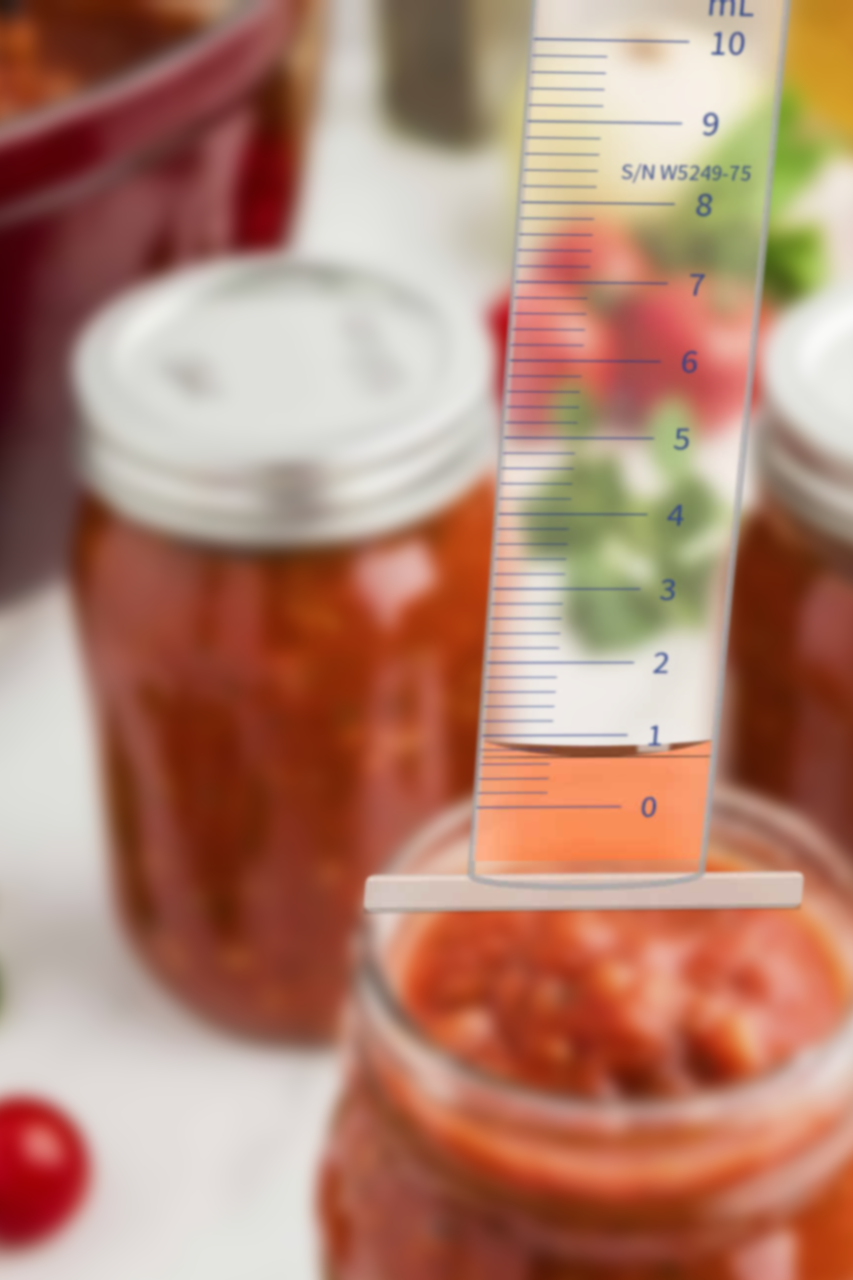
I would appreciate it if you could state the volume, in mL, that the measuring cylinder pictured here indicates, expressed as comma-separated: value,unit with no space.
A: 0.7,mL
